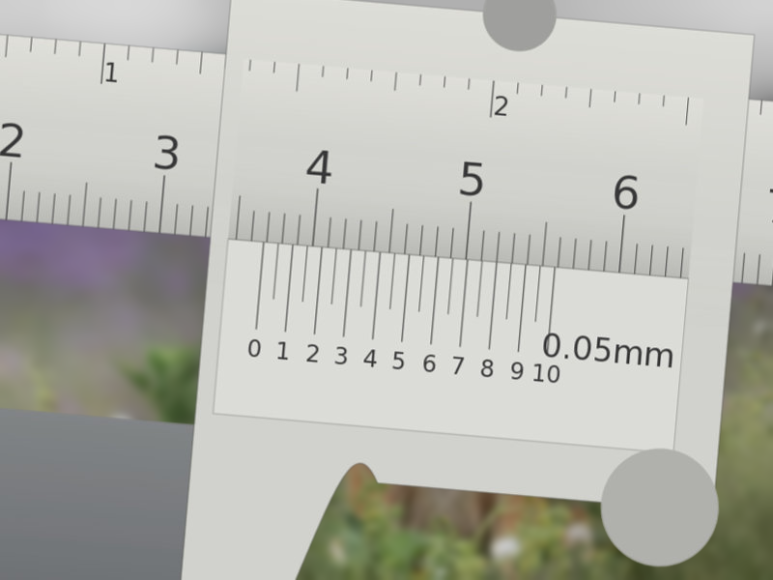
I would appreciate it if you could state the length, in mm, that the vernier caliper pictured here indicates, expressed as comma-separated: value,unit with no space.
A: 36.8,mm
